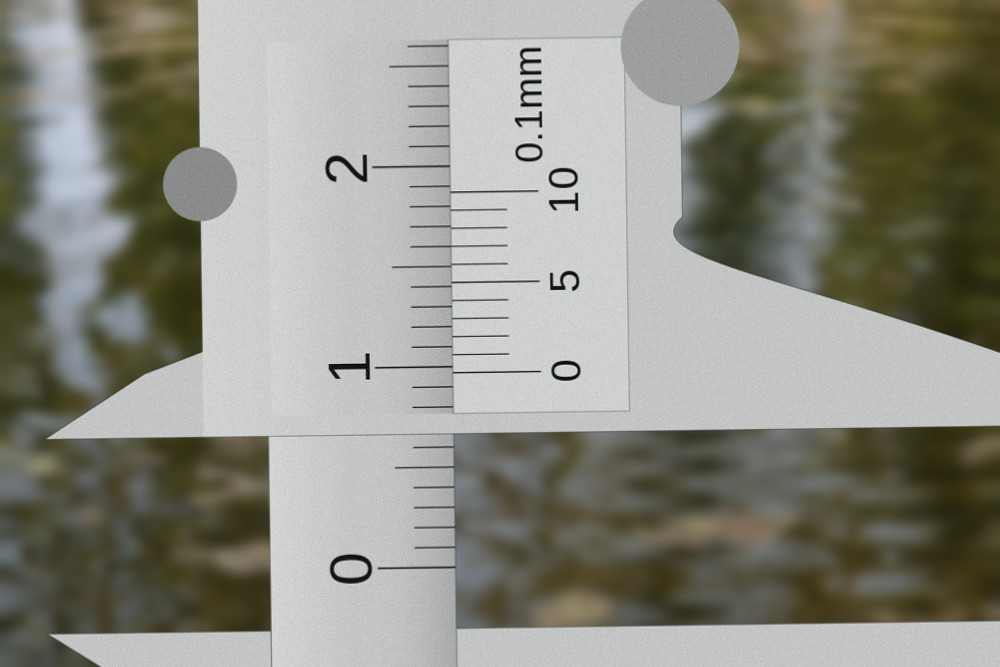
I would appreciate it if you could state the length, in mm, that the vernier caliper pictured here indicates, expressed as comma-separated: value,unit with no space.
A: 9.7,mm
